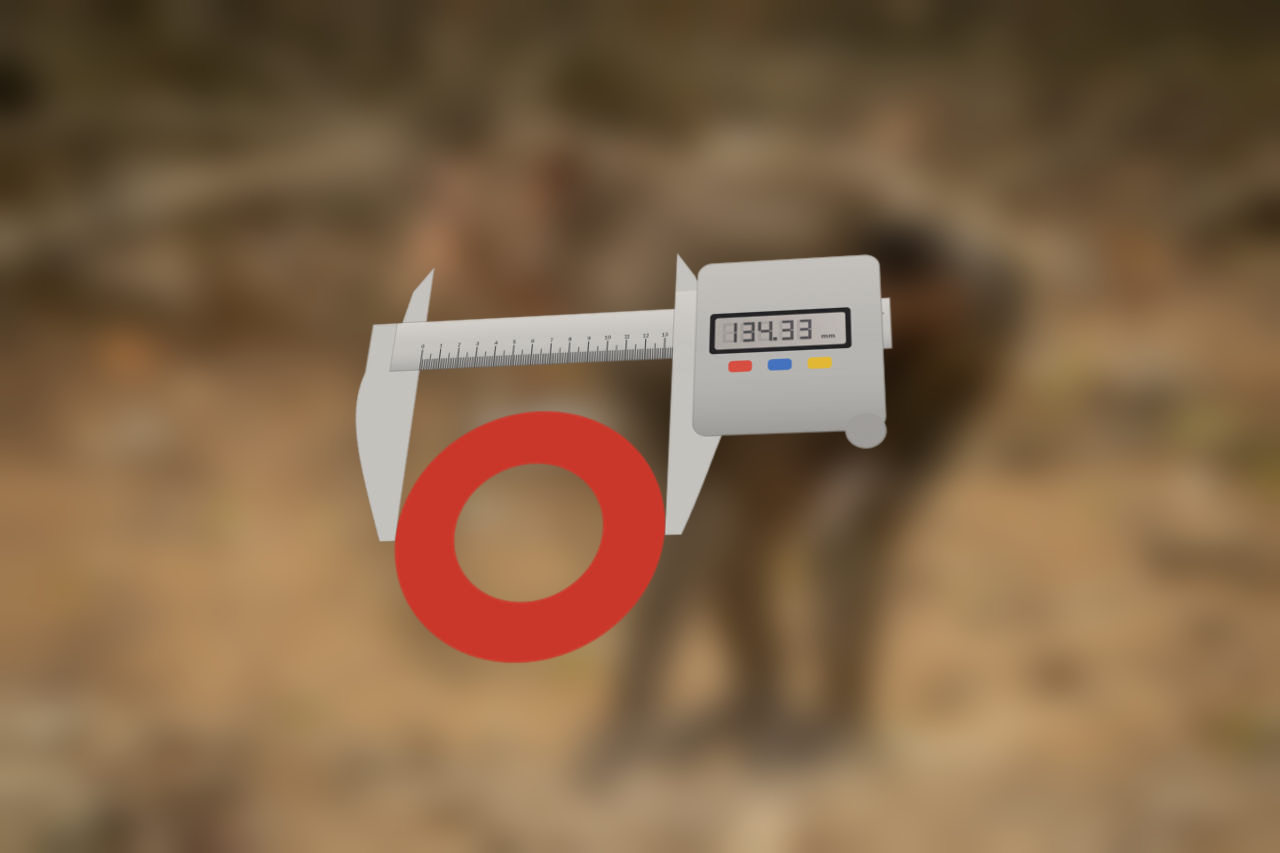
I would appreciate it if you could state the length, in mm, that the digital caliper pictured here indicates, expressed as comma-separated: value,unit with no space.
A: 134.33,mm
